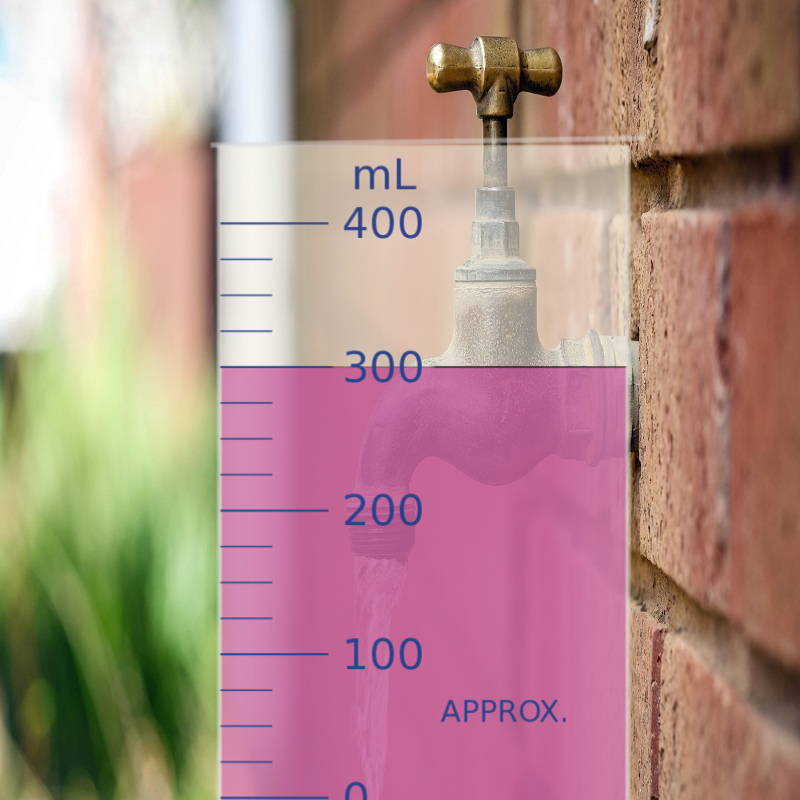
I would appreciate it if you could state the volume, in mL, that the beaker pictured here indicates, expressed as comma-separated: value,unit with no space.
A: 300,mL
